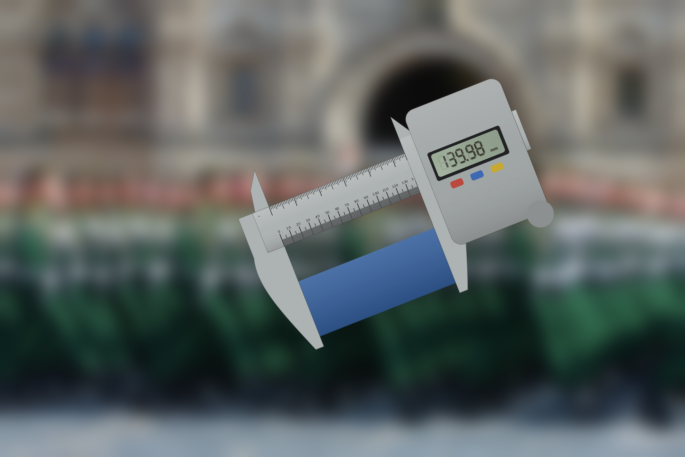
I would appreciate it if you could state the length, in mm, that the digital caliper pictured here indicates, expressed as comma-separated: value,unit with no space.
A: 139.98,mm
